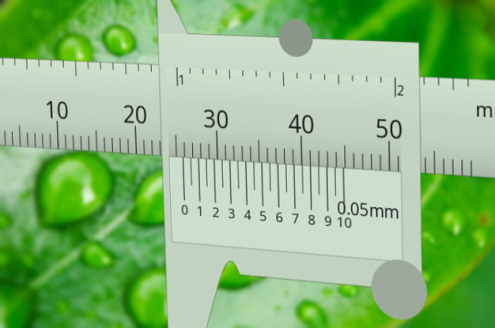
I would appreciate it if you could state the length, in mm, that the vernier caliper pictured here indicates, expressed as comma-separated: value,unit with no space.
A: 25.8,mm
